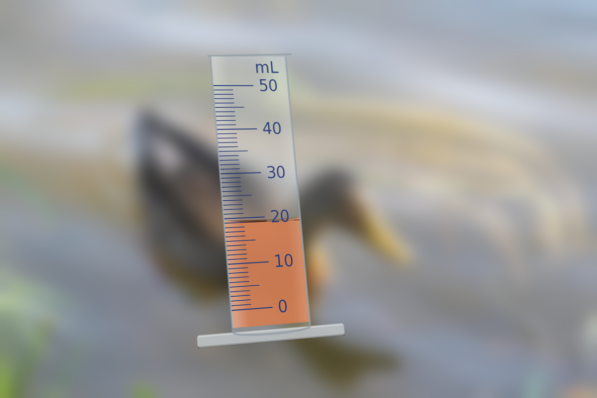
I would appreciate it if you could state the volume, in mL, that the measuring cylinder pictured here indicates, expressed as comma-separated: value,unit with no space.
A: 19,mL
